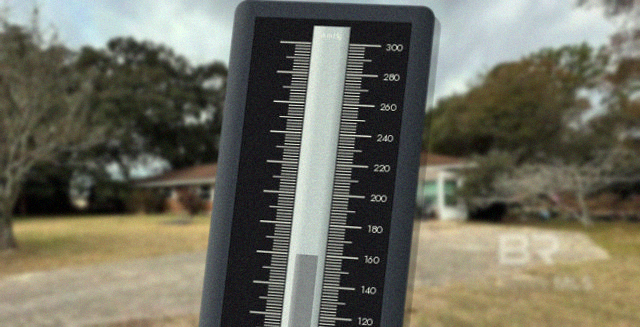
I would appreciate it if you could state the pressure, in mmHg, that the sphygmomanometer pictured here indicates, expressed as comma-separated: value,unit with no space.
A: 160,mmHg
